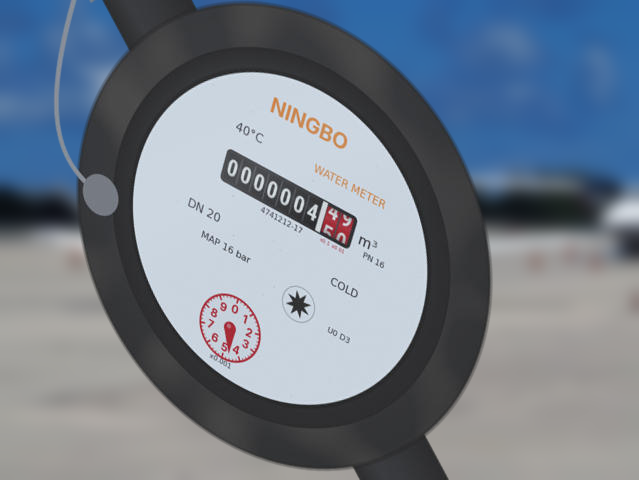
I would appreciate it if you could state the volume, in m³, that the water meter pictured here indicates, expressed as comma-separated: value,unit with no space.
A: 4.494,m³
